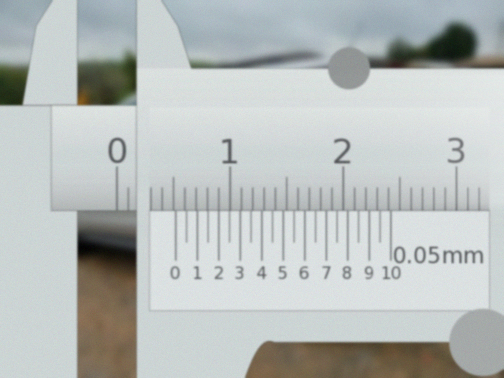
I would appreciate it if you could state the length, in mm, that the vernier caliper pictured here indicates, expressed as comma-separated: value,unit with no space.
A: 5.2,mm
